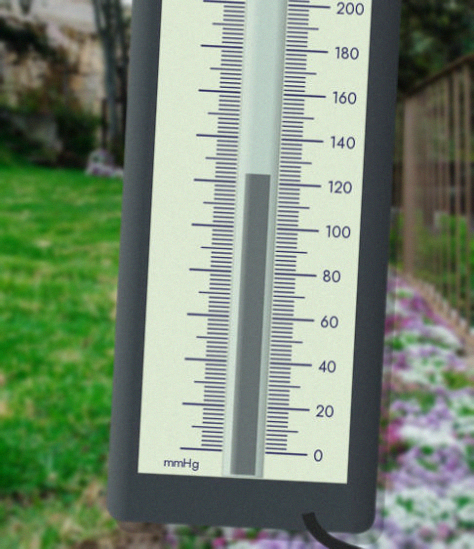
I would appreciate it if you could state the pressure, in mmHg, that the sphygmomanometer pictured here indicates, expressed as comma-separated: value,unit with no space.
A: 124,mmHg
